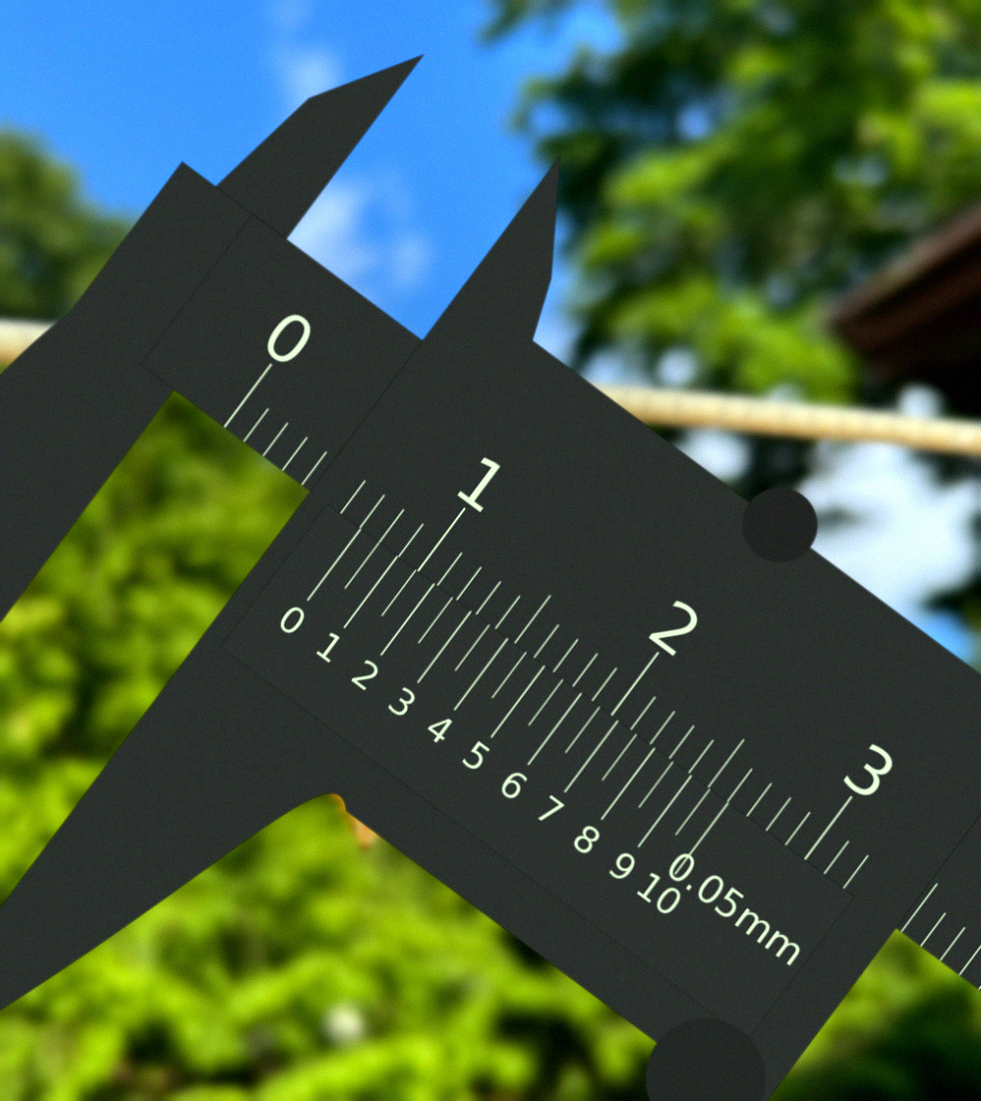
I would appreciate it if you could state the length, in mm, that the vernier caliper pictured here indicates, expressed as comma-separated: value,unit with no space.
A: 7.05,mm
